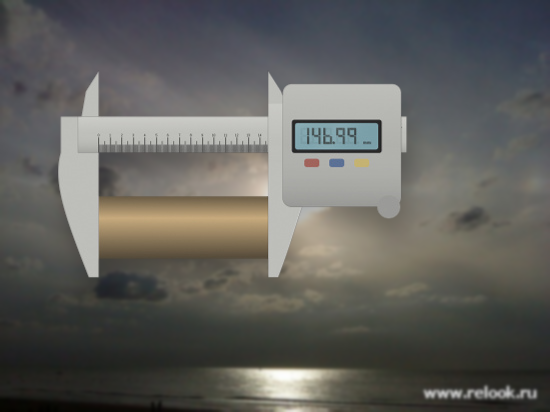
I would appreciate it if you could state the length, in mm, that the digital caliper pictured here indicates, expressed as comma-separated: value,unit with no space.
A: 146.99,mm
